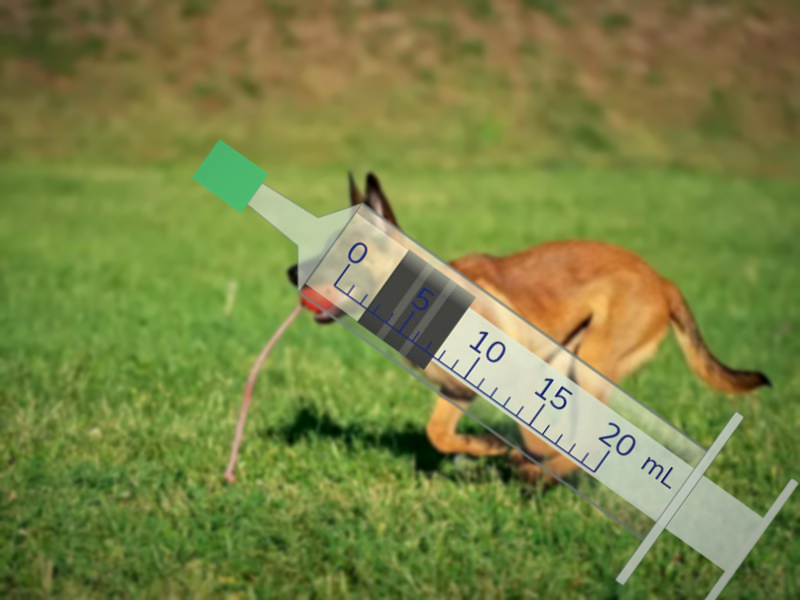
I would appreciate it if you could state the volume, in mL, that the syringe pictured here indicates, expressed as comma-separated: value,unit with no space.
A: 2.5,mL
